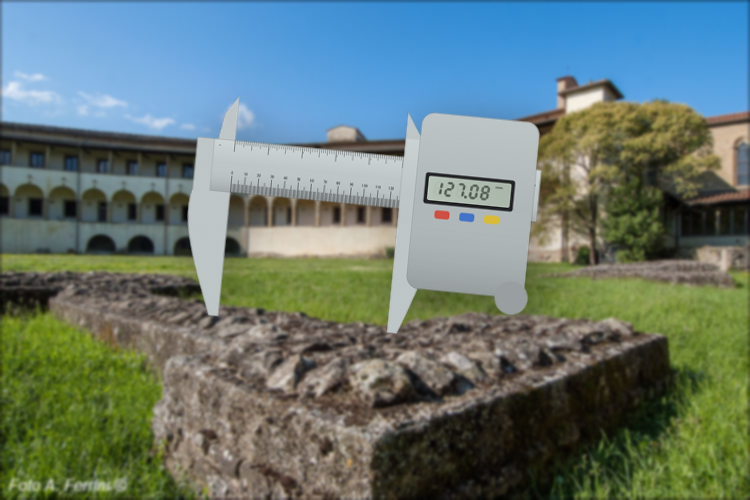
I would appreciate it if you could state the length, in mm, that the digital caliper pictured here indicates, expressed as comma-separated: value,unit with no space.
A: 127.08,mm
